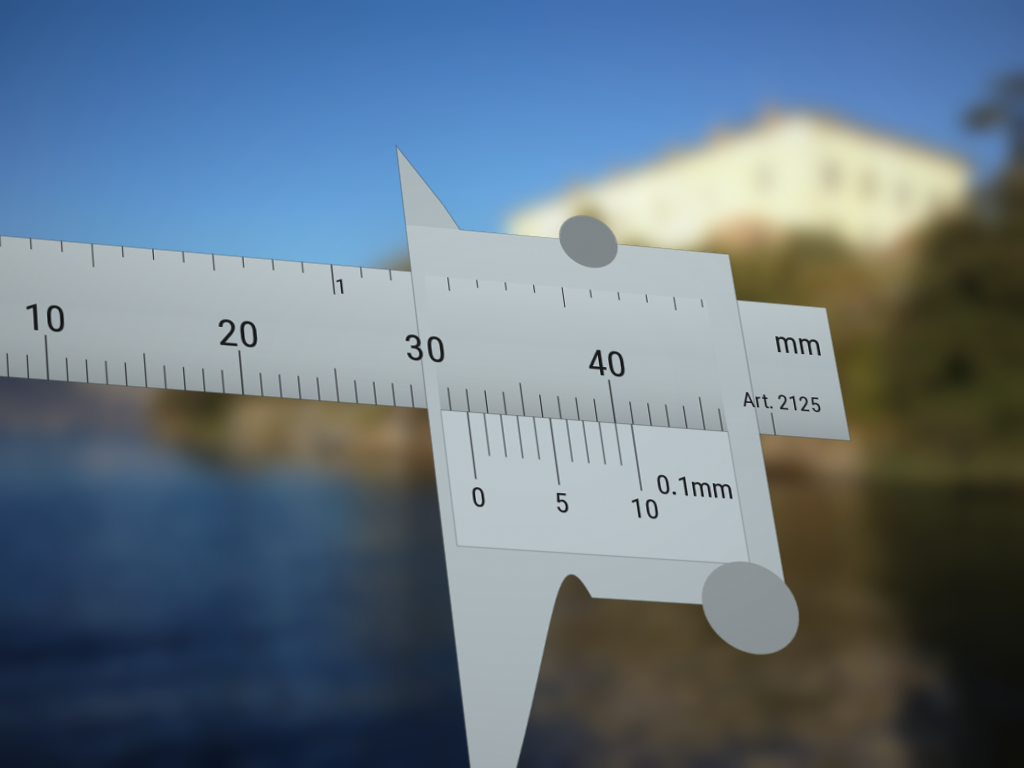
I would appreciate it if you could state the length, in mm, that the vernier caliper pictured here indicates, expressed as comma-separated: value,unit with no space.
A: 31.9,mm
